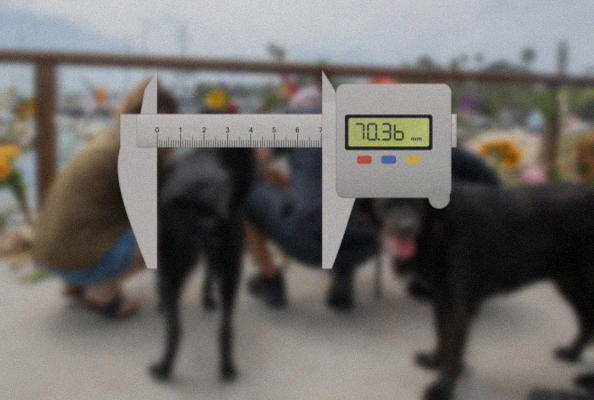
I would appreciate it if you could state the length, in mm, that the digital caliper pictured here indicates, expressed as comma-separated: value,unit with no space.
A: 70.36,mm
